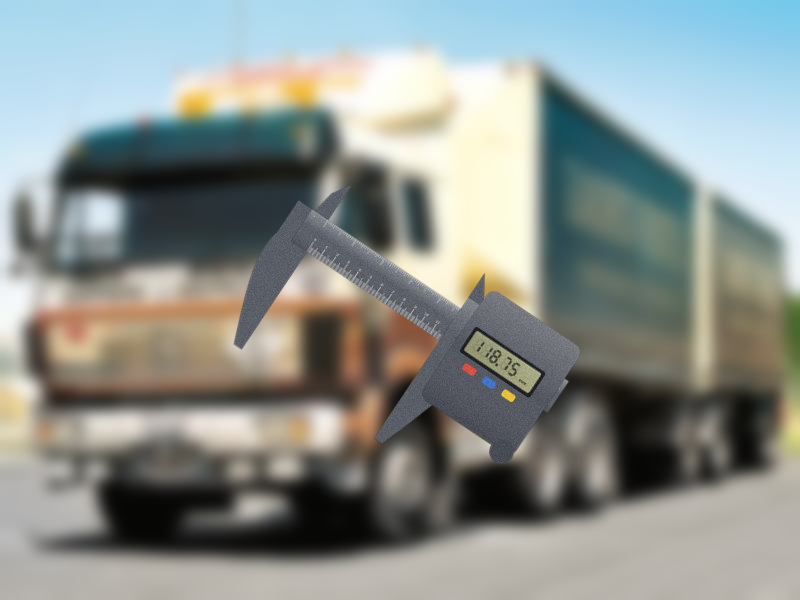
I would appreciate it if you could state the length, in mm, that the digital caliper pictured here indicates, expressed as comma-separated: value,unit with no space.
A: 118.75,mm
